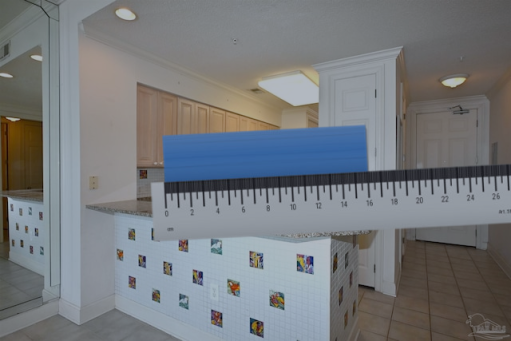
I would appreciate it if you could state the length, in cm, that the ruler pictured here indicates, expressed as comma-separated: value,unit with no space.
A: 16,cm
